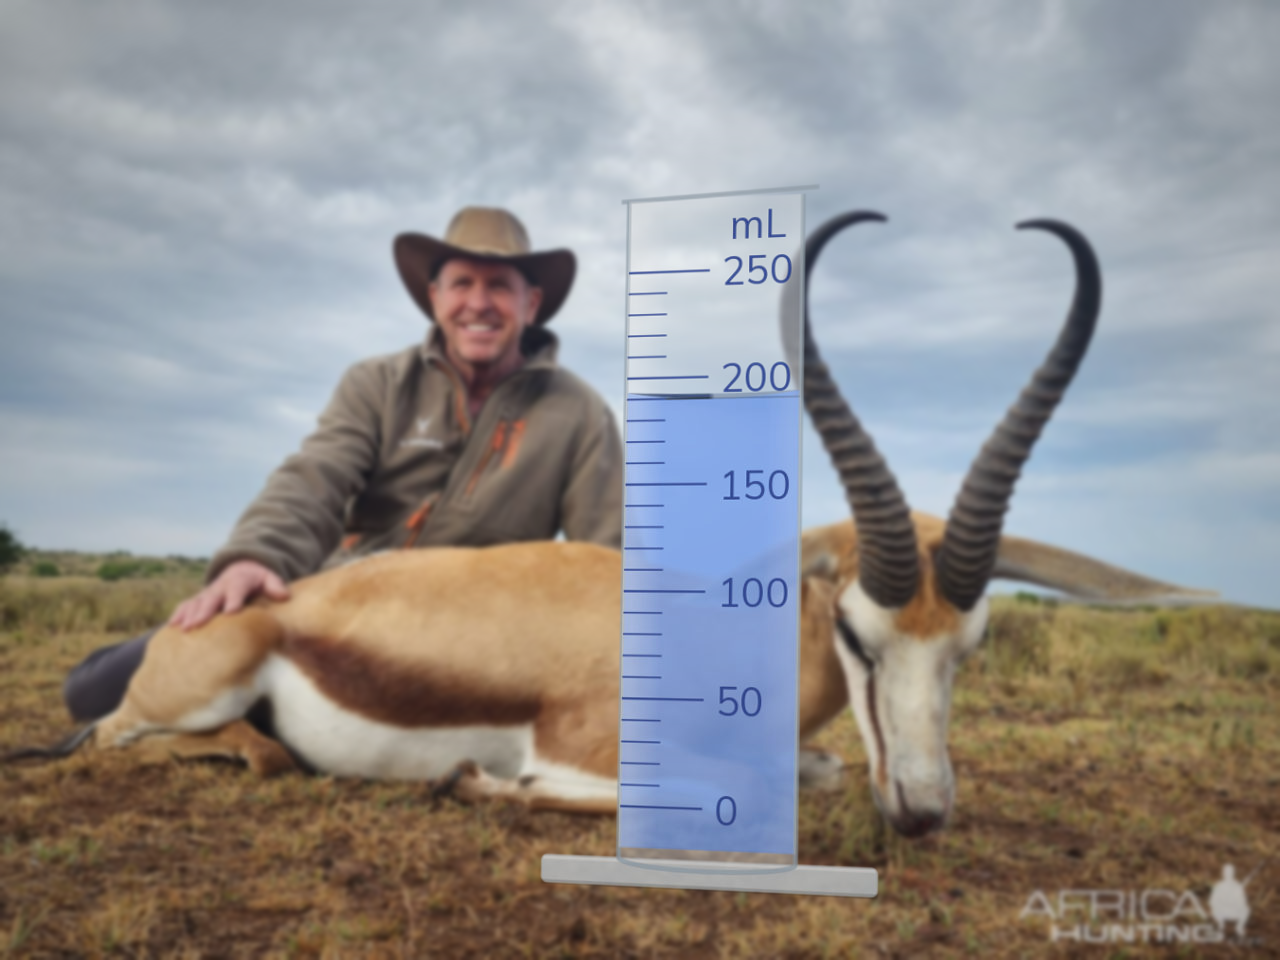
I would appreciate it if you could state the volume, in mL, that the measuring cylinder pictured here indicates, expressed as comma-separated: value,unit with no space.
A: 190,mL
